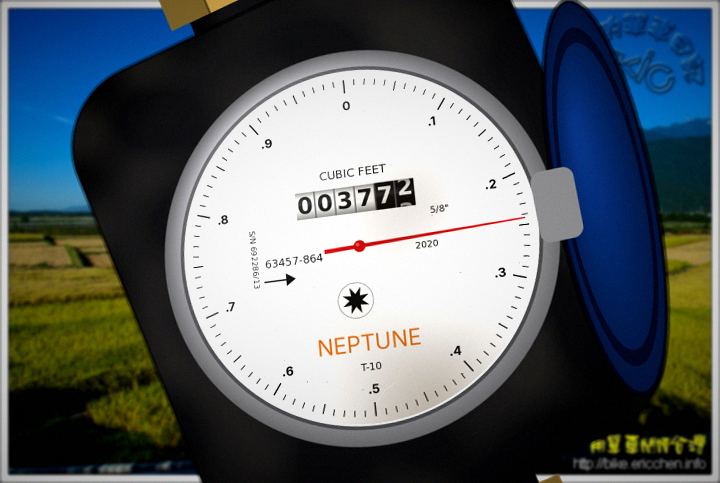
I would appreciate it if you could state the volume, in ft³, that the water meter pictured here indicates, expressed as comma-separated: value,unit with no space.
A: 3772.24,ft³
